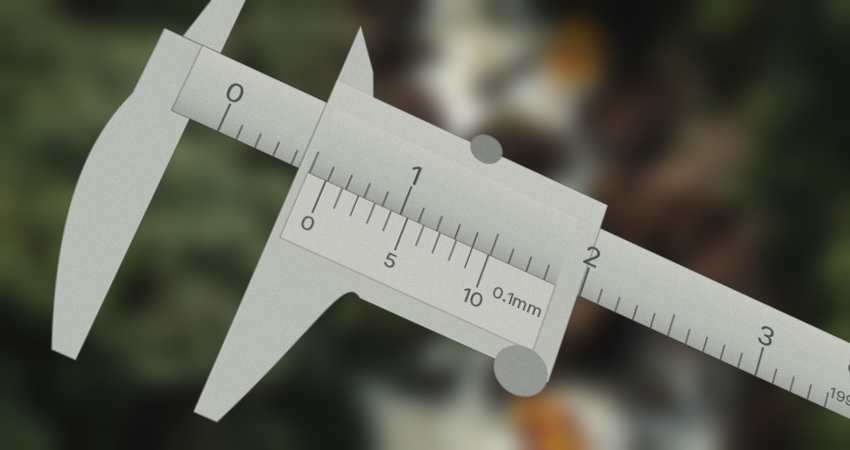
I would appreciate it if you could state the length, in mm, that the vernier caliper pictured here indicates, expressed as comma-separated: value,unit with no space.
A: 5.9,mm
